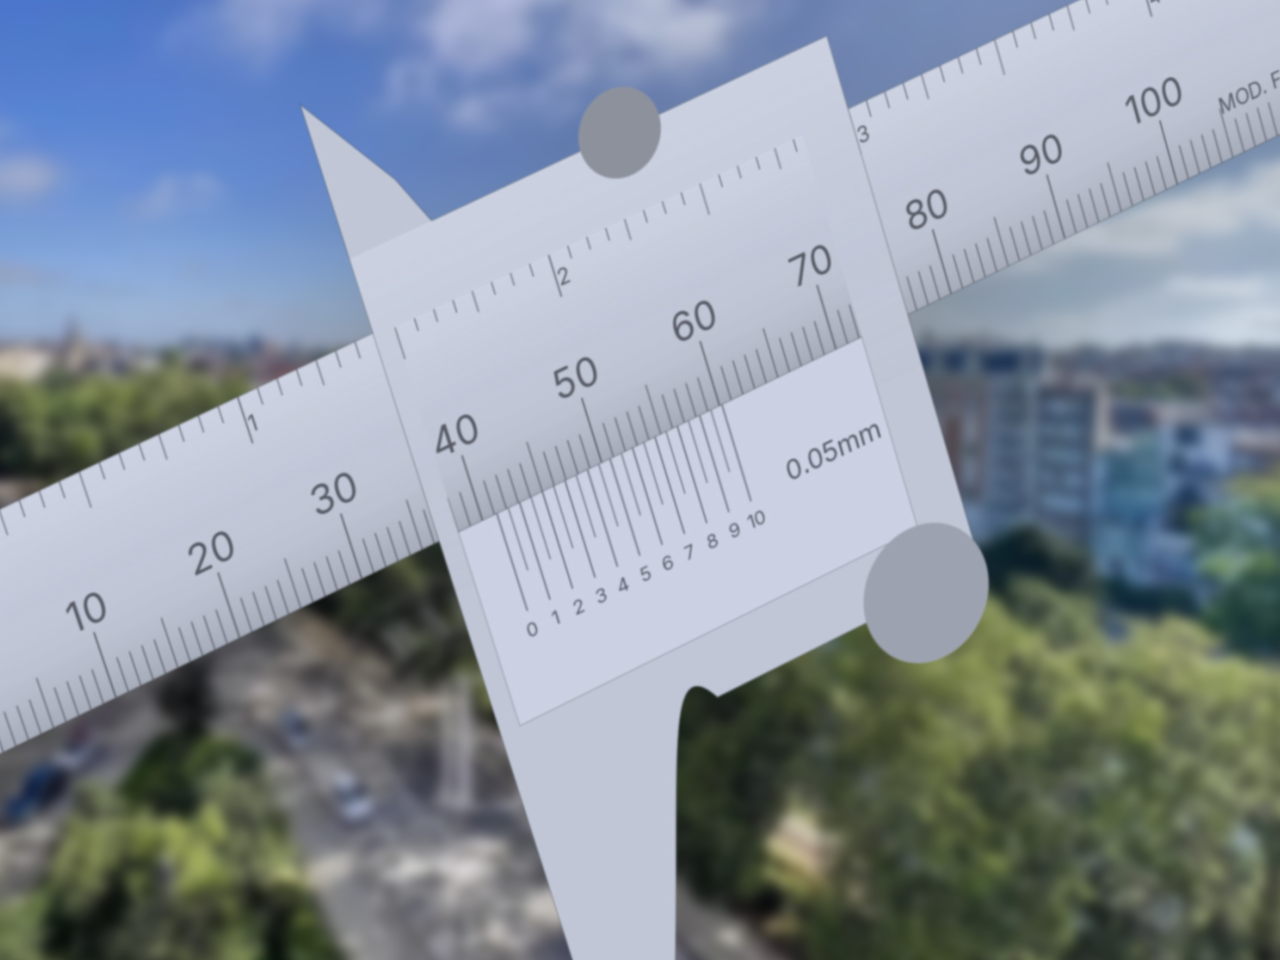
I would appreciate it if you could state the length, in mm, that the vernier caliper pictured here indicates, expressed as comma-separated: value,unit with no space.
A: 41.2,mm
